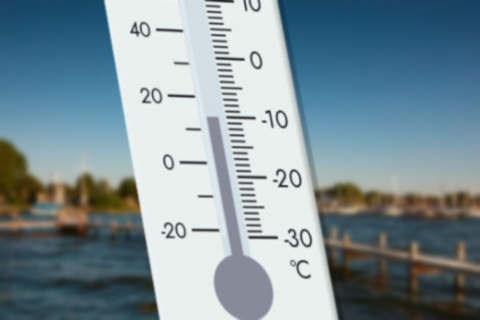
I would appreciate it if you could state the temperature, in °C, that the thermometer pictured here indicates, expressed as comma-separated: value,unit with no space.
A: -10,°C
